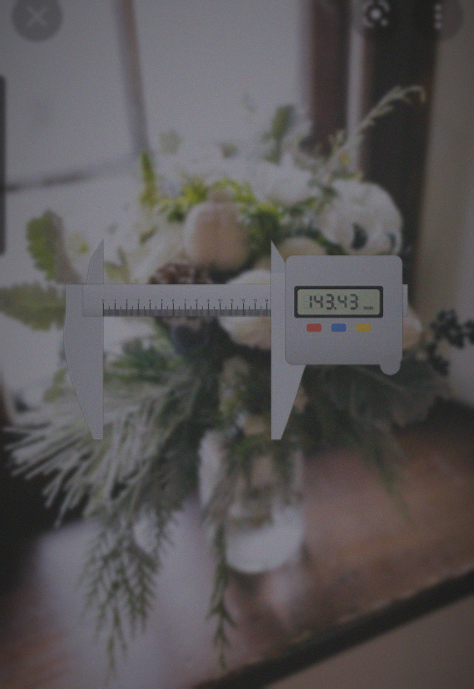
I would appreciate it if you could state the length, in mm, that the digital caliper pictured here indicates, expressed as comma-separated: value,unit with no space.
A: 143.43,mm
